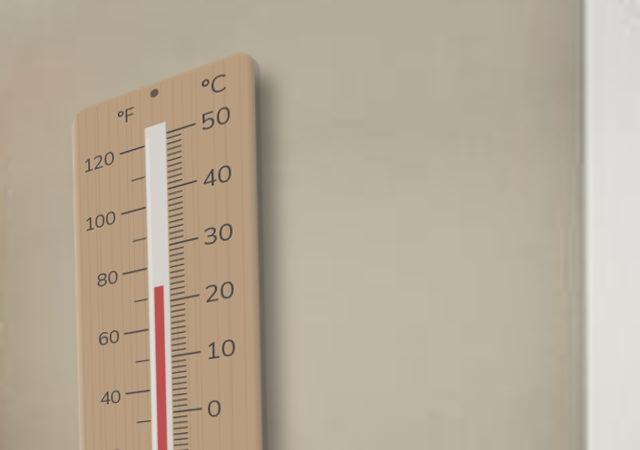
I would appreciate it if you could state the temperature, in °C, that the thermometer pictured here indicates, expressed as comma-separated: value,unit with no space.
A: 23,°C
